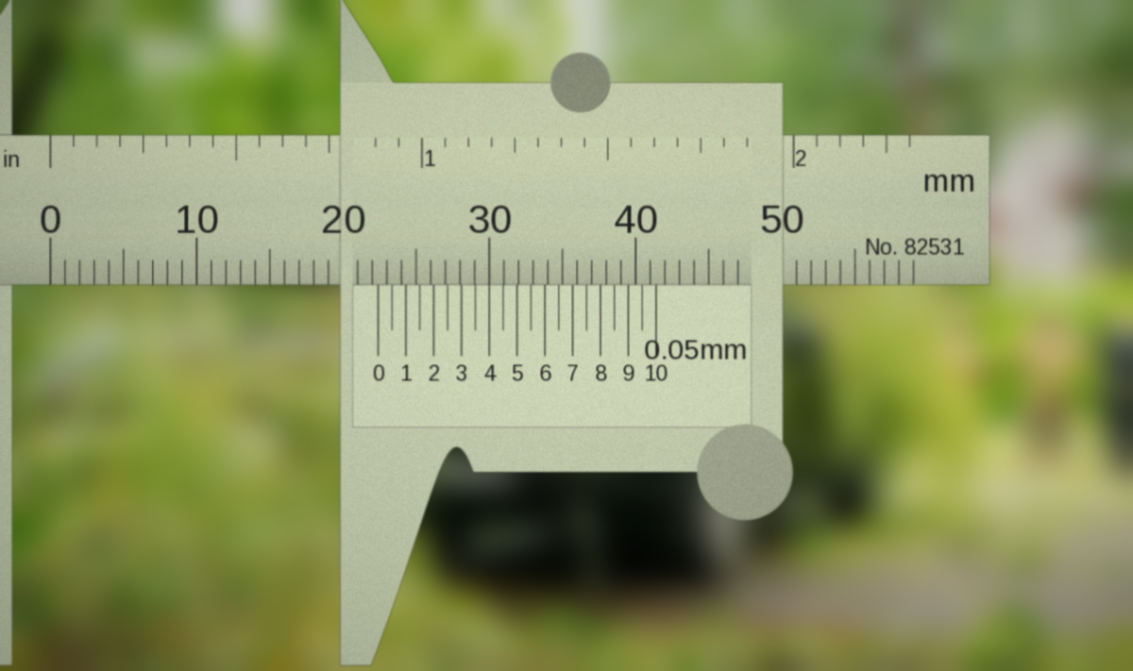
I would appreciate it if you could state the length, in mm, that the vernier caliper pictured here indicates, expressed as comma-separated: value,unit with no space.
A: 22.4,mm
